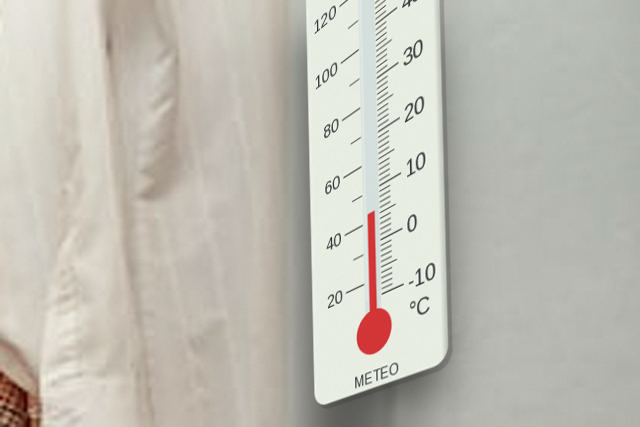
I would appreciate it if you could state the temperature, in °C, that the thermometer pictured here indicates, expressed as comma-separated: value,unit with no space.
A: 6,°C
